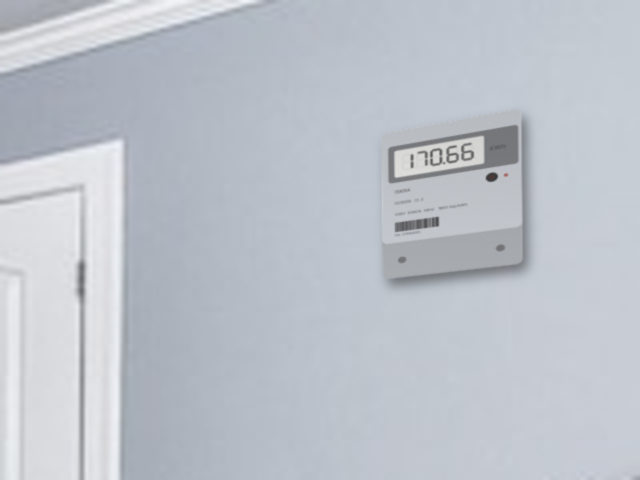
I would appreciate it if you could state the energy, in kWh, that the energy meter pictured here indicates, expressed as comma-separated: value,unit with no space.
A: 170.66,kWh
